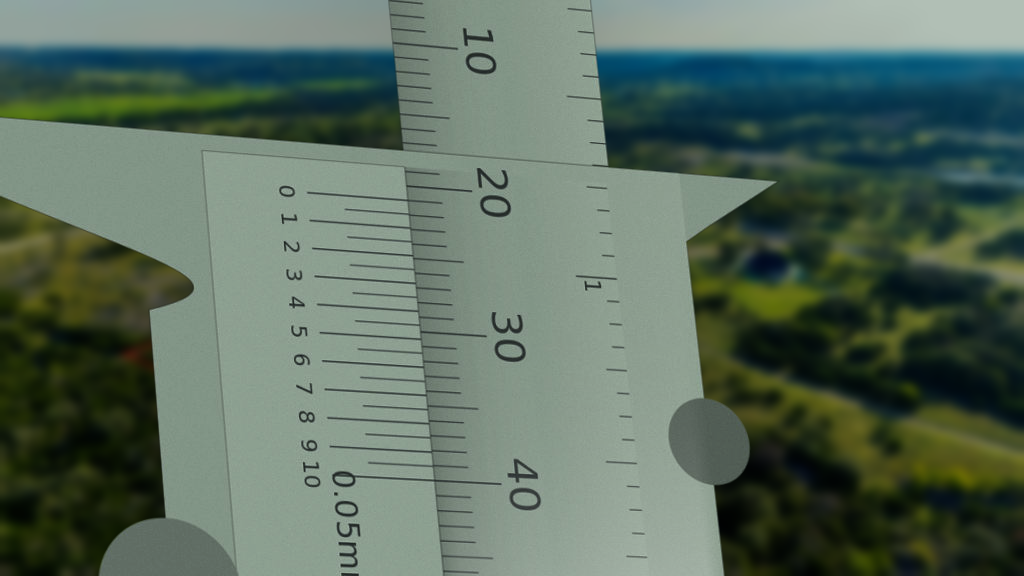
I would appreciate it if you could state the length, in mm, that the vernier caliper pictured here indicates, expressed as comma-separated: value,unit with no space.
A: 21.0,mm
